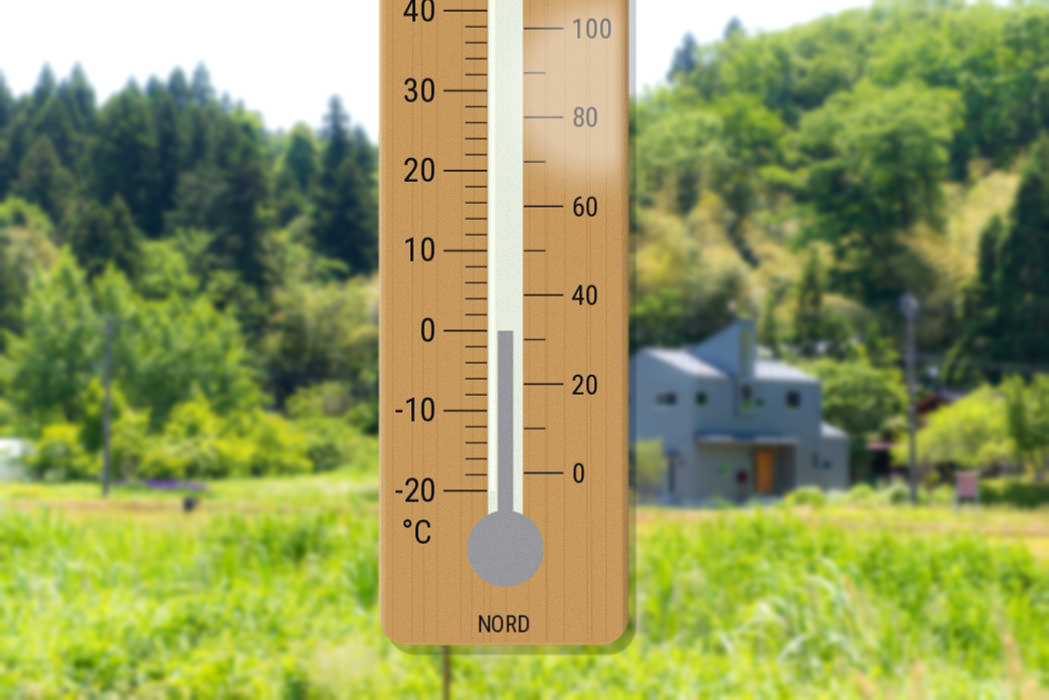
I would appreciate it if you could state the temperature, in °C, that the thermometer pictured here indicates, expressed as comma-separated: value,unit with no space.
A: 0,°C
